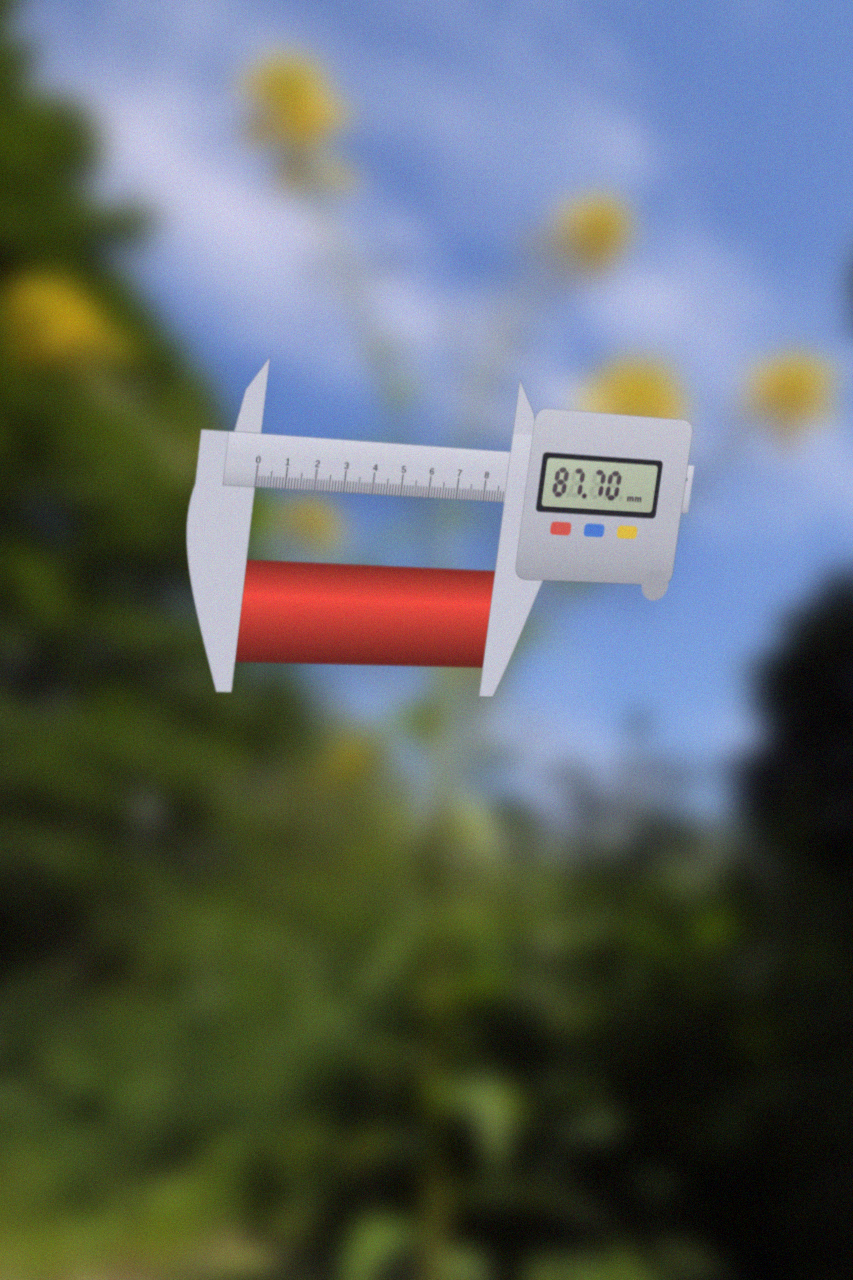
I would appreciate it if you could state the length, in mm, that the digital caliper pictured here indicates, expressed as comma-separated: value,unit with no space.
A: 87.70,mm
